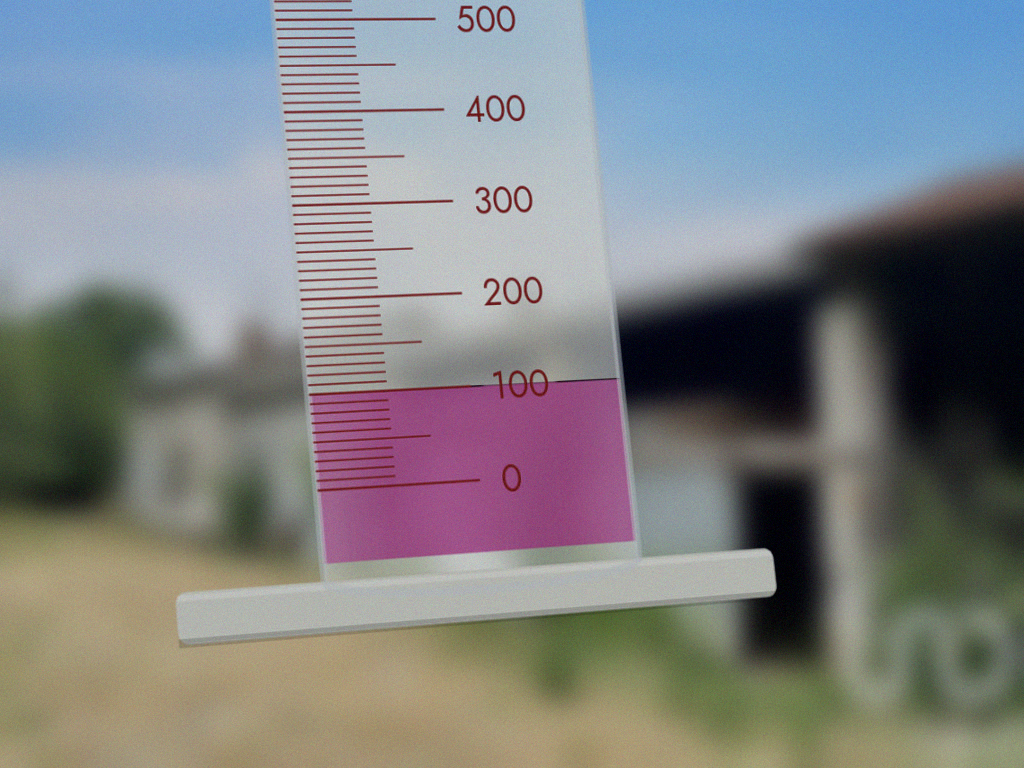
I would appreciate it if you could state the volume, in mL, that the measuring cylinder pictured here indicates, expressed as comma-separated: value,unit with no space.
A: 100,mL
